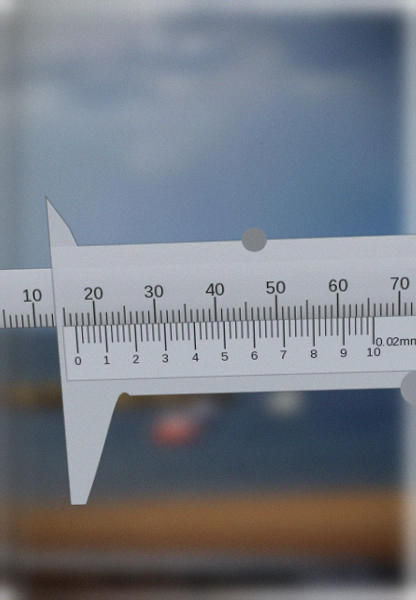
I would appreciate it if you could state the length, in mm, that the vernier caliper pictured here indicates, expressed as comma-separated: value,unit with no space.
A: 16.8,mm
